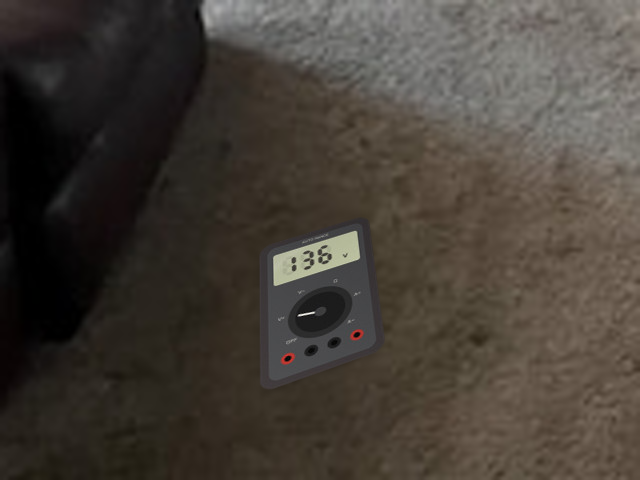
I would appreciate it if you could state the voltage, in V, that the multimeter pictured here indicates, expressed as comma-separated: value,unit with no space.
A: 136,V
